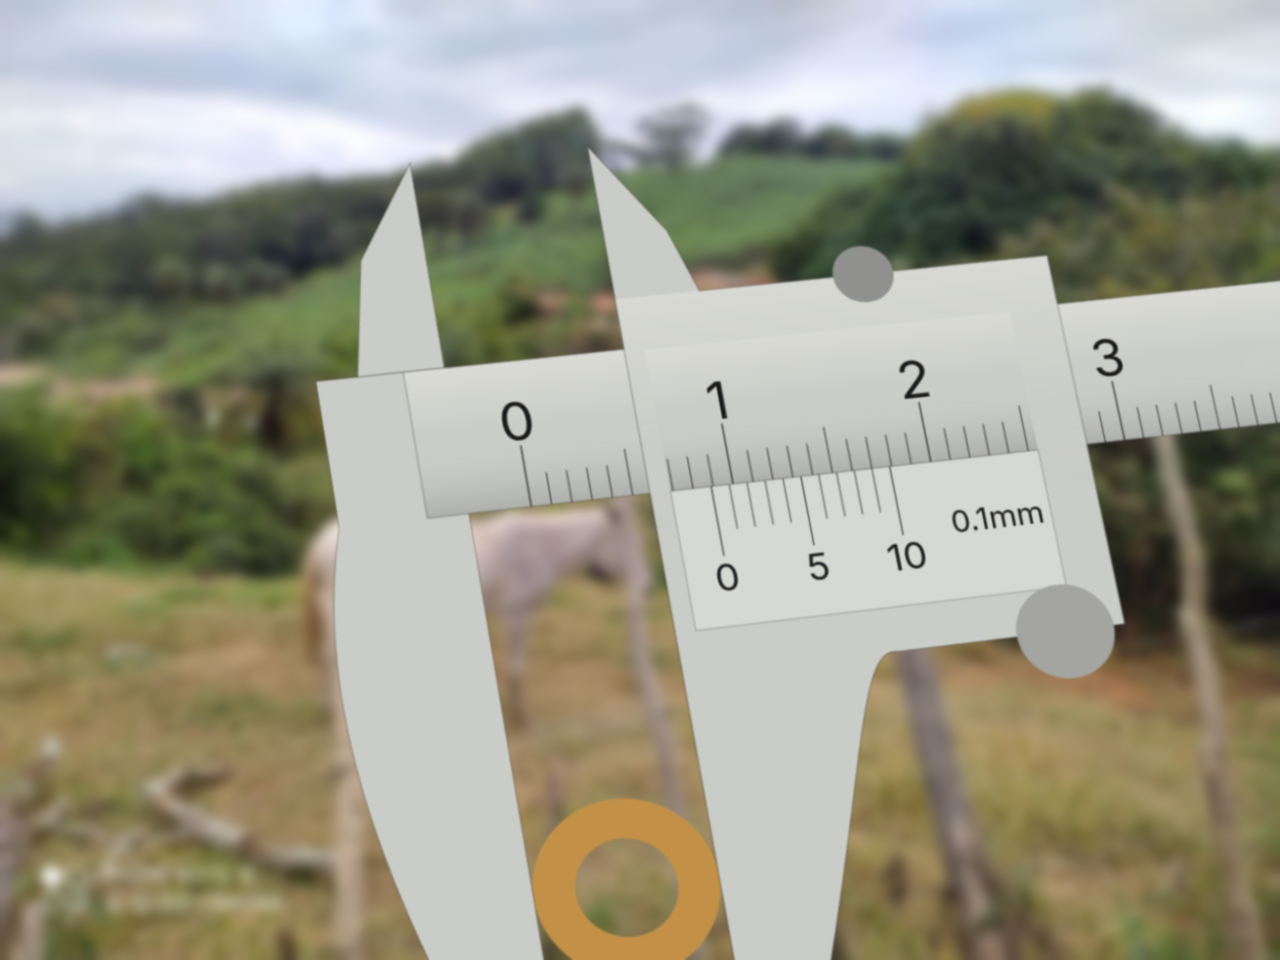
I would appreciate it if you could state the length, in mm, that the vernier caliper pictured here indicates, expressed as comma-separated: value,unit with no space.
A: 8.9,mm
